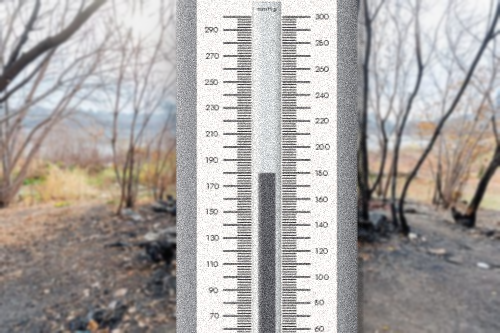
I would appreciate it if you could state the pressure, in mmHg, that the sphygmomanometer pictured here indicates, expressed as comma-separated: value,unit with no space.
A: 180,mmHg
